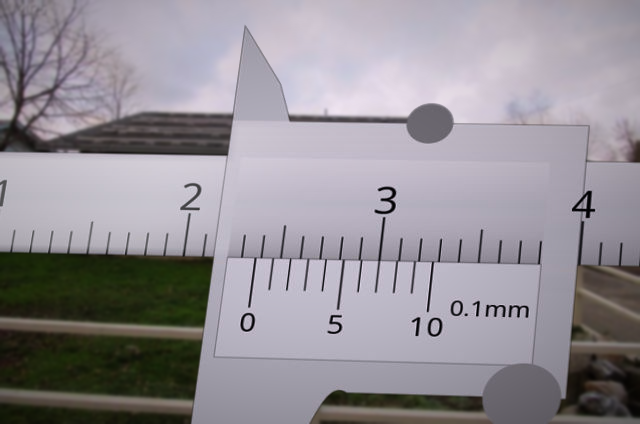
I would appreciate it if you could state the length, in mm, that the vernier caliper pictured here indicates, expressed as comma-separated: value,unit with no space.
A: 23.7,mm
